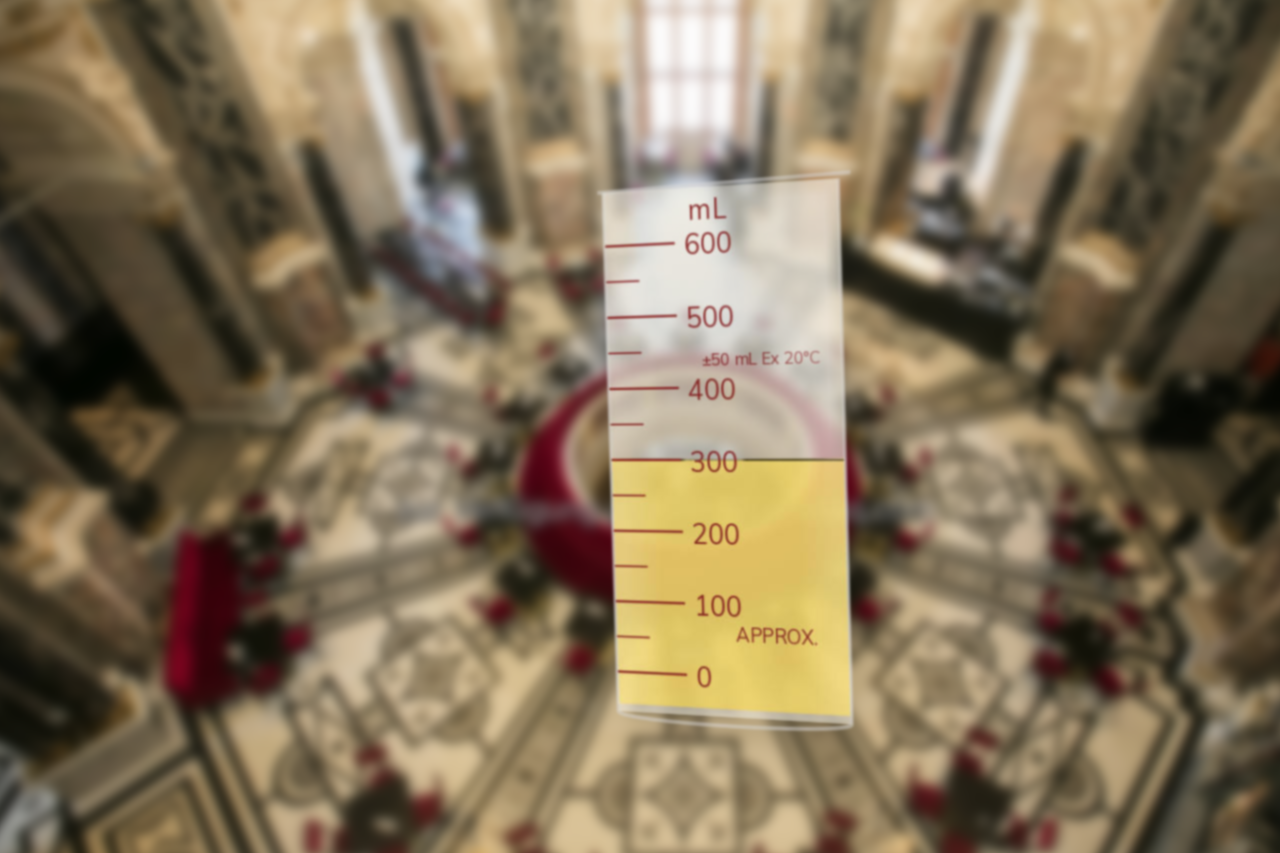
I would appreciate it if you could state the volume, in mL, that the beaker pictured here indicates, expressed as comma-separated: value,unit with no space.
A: 300,mL
